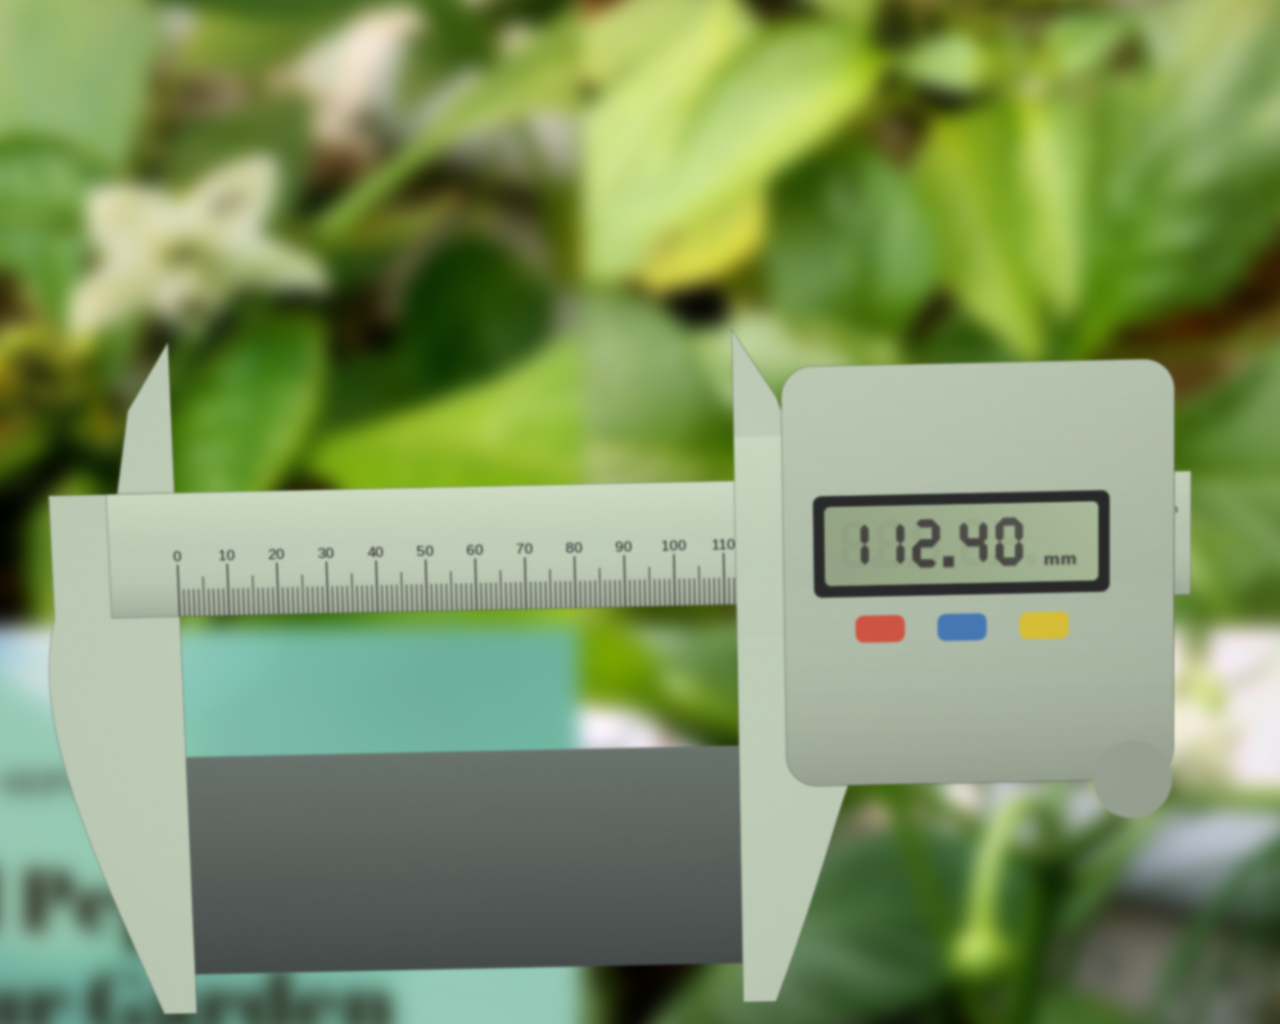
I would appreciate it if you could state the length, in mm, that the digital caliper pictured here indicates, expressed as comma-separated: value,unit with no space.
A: 112.40,mm
